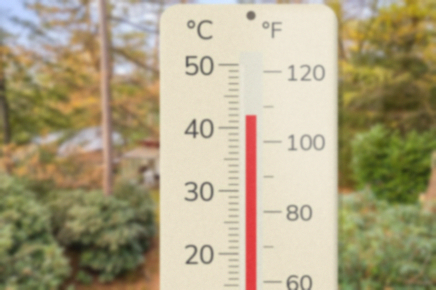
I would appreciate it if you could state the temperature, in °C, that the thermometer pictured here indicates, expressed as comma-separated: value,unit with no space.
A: 42,°C
